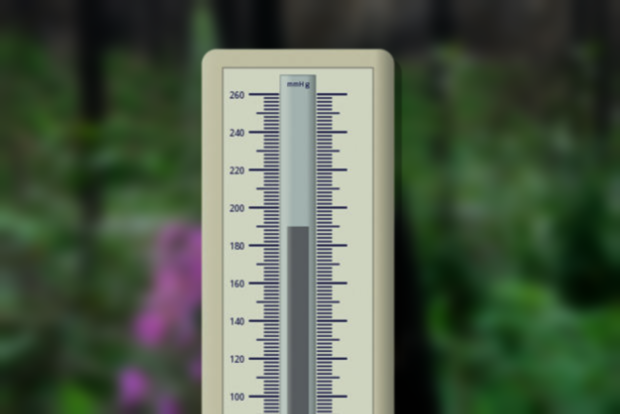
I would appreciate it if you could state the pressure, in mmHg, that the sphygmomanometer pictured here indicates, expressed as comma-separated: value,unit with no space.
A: 190,mmHg
